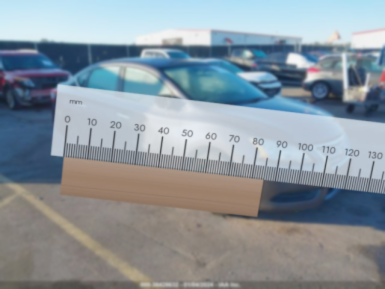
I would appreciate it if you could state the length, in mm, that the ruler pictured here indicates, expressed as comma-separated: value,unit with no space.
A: 85,mm
